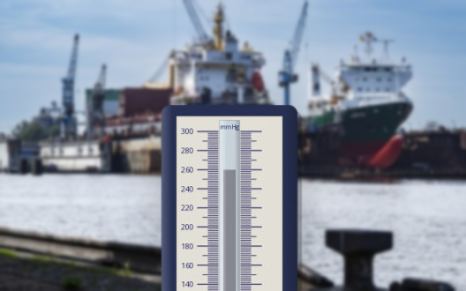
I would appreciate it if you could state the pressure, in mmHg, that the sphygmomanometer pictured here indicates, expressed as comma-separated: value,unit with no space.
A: 260,mmHg
